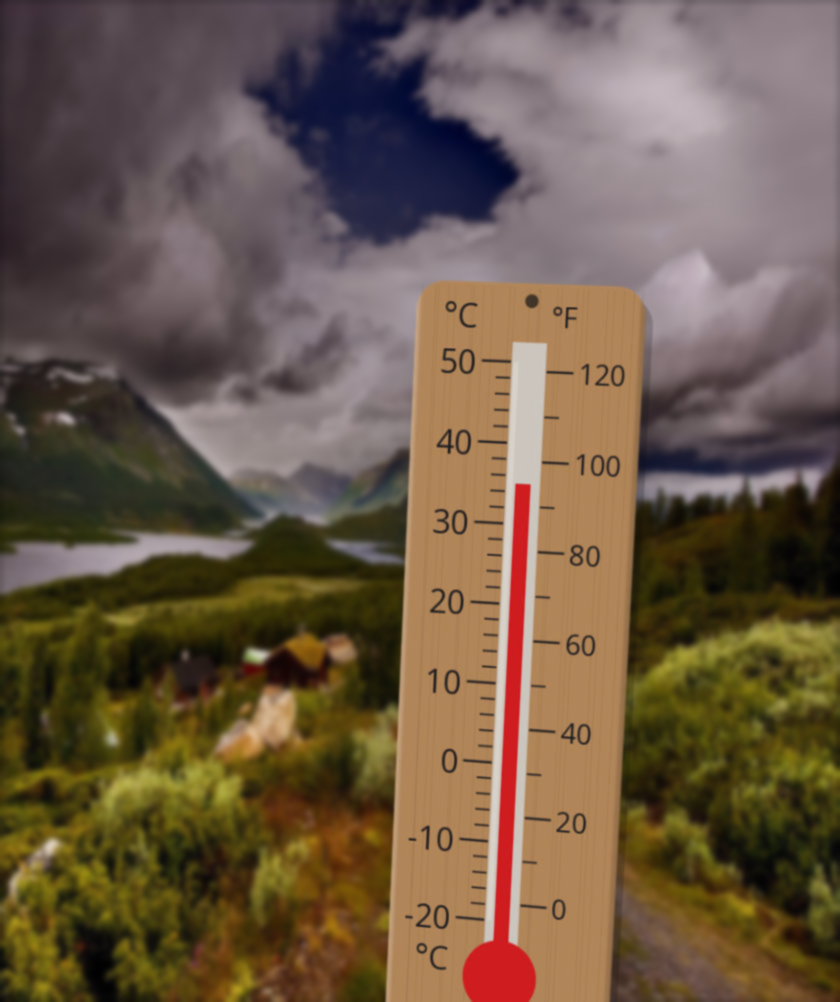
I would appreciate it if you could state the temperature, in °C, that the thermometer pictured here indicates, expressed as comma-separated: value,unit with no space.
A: 35,°C
